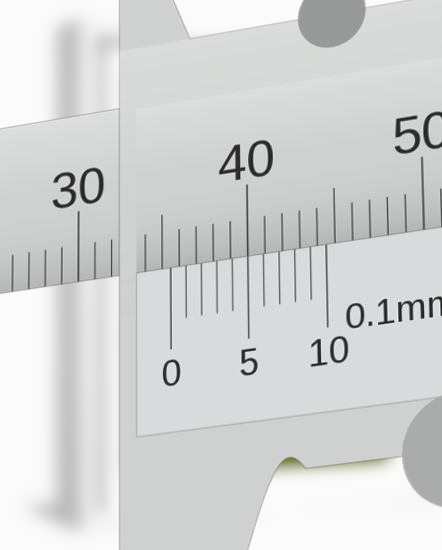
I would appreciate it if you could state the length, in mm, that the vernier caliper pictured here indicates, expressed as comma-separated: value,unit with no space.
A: 35.5,mm
